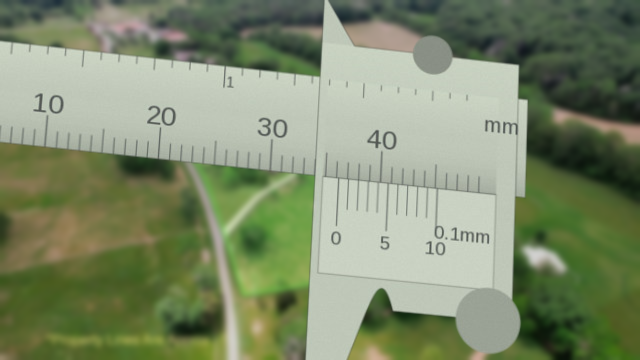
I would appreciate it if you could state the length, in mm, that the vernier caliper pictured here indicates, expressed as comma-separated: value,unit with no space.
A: 36.2,mm
